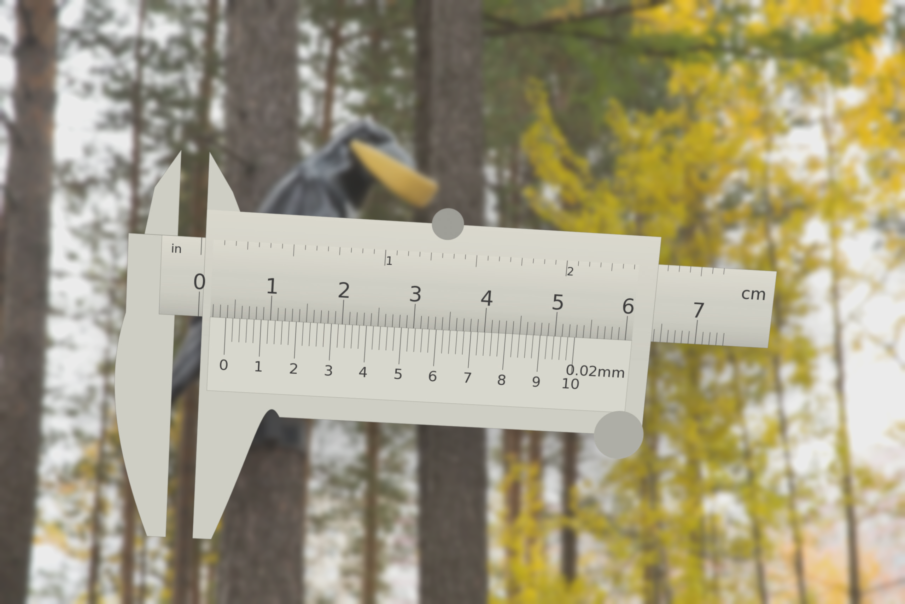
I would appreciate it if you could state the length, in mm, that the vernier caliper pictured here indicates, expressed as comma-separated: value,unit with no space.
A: 3.8,mm
